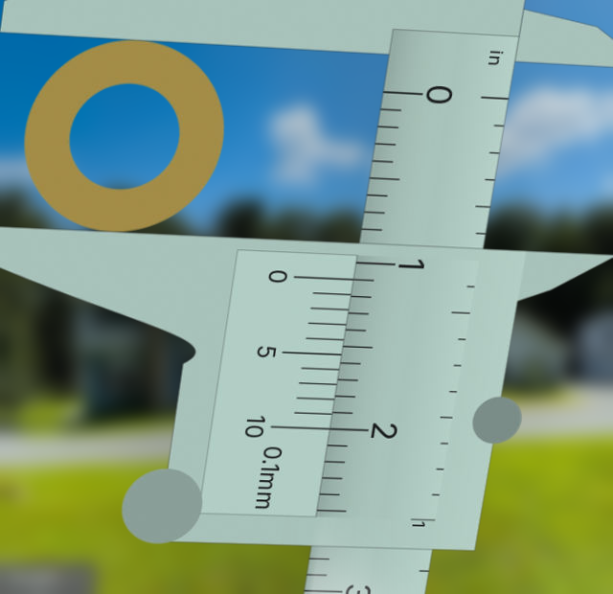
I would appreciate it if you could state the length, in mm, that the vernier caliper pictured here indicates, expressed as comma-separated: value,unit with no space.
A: 11.0,mm
